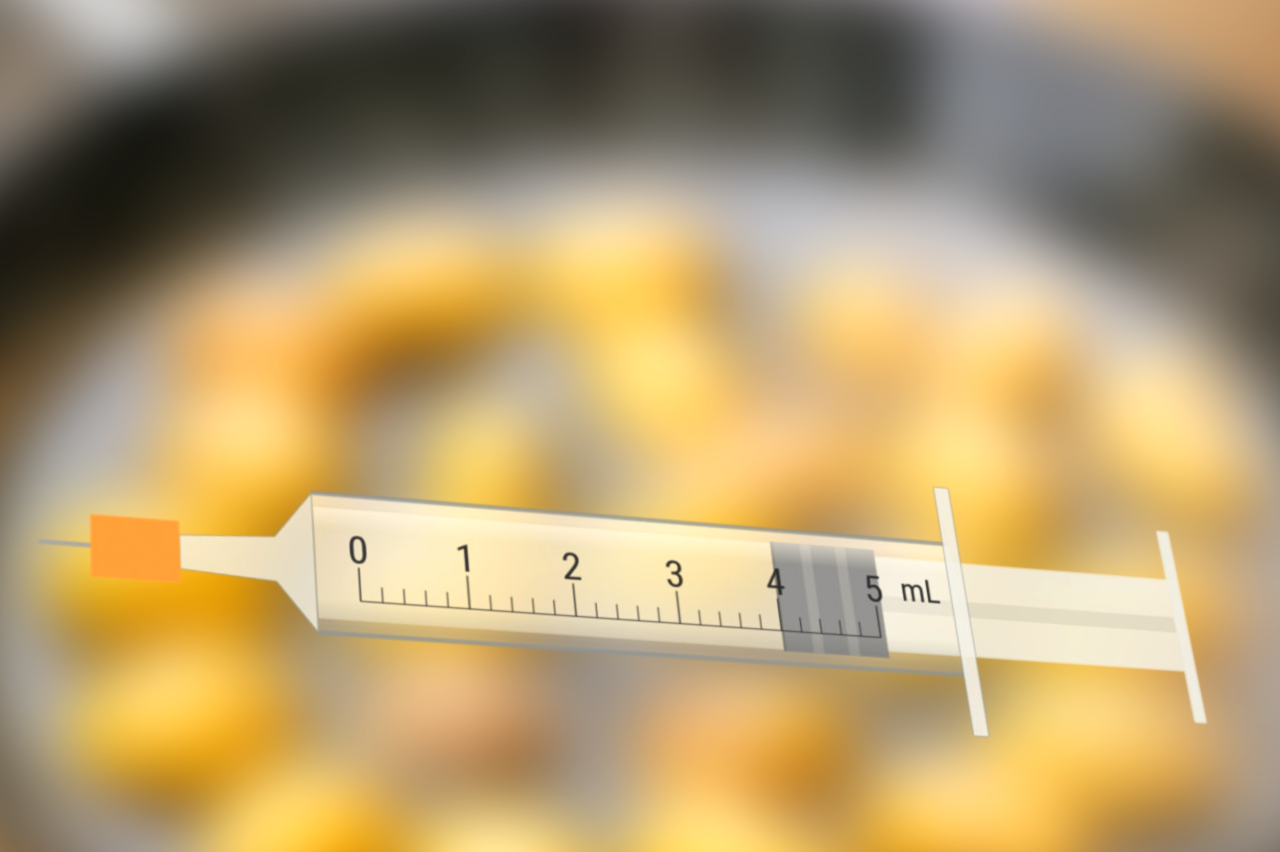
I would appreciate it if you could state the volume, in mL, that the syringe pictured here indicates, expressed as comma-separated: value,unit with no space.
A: 4,mL
